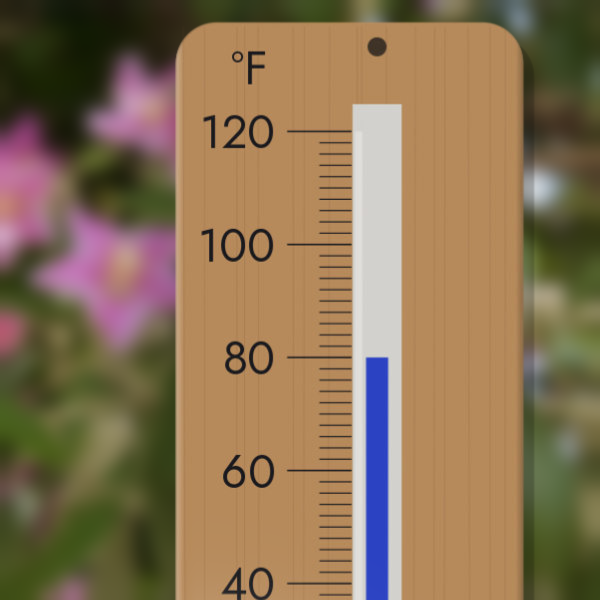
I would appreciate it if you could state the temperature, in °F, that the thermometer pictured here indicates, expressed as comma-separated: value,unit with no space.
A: 80,°F
